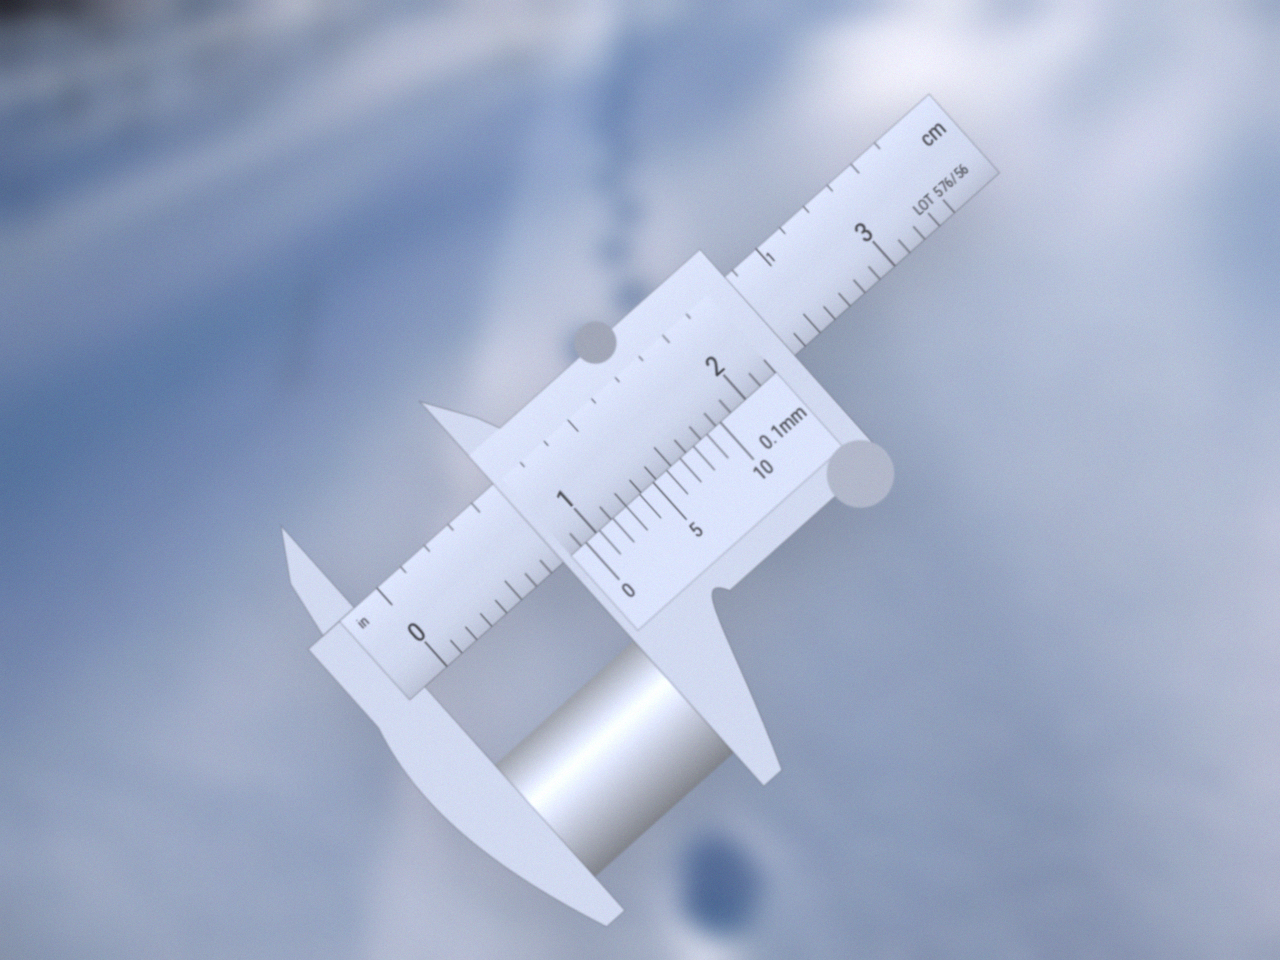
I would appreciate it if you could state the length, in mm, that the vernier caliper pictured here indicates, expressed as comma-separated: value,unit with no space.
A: 9.3,mm
